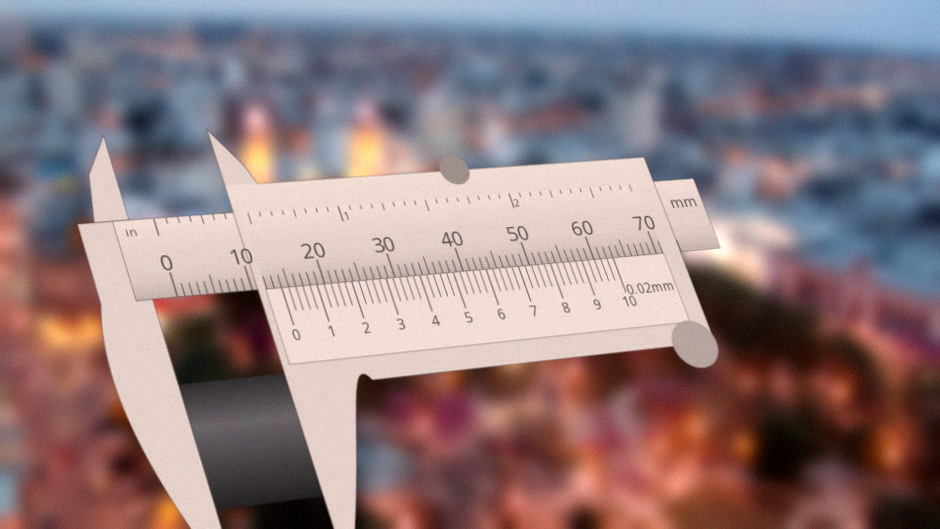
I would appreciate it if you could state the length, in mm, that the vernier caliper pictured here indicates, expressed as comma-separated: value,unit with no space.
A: 14.0,mm
